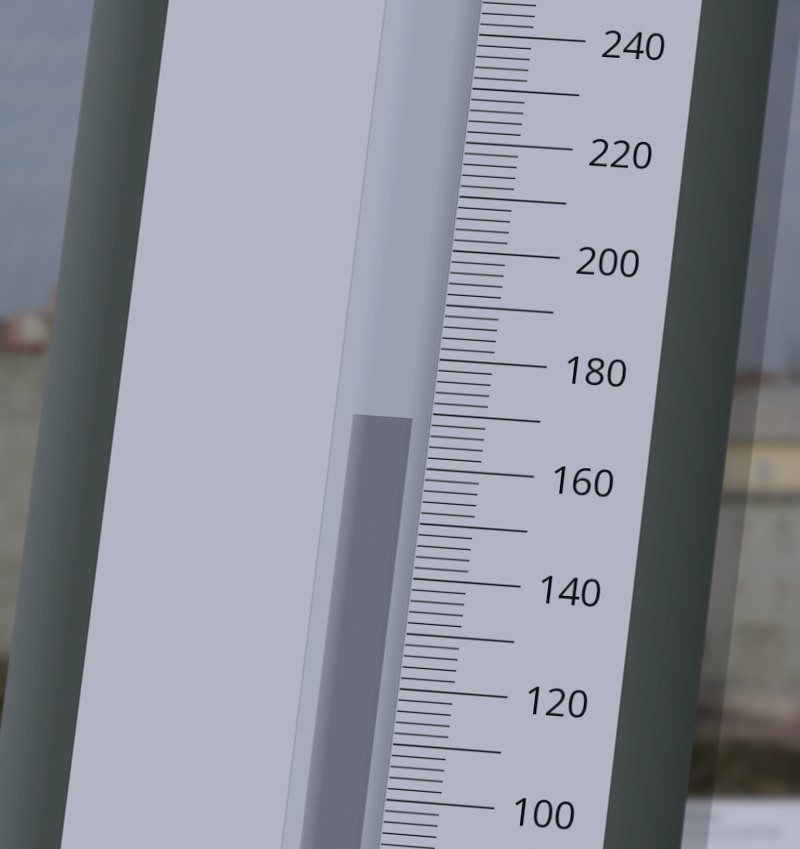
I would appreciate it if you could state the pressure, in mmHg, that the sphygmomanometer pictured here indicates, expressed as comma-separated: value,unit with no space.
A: 169,mmHg
